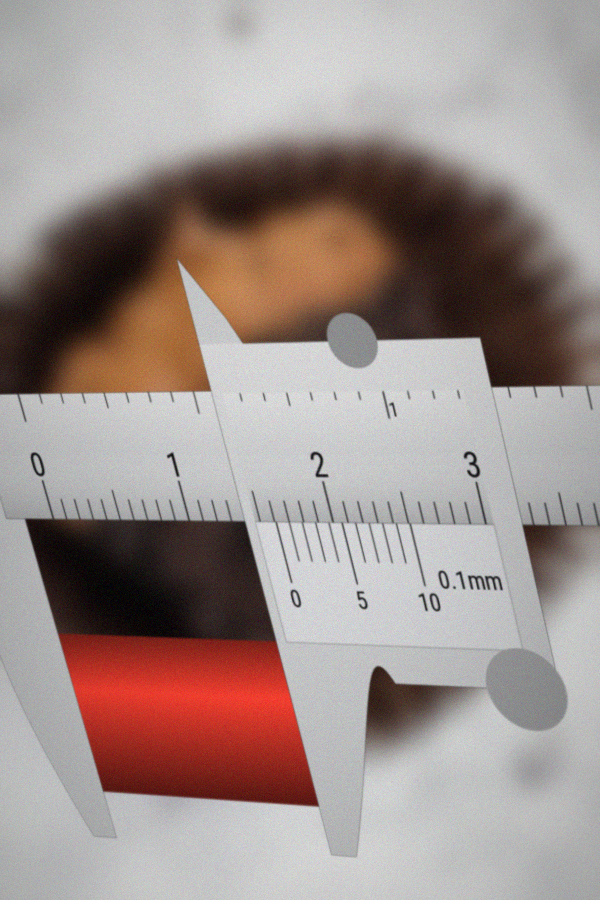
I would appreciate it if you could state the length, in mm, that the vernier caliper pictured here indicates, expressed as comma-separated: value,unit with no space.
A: 16.1,mm
